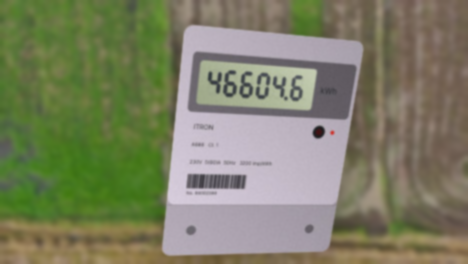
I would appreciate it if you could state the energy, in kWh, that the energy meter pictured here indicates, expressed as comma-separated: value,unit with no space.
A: 46604.6,kWh
